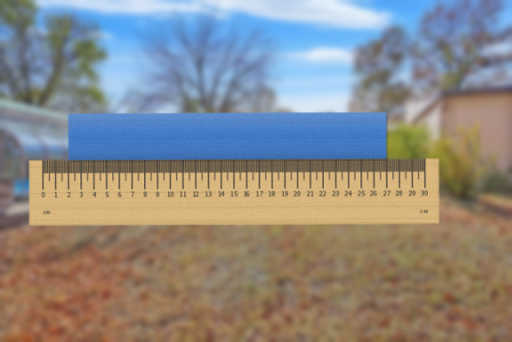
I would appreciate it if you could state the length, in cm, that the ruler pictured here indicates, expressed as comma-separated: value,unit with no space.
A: 25,cm
